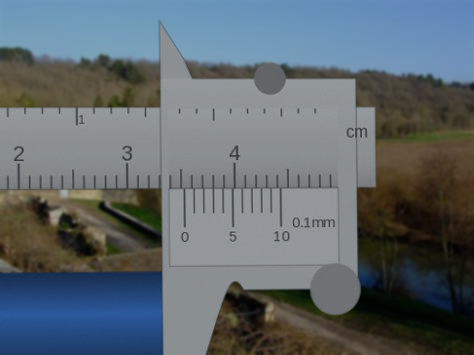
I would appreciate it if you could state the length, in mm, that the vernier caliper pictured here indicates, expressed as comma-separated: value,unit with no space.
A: 35.3,mm
